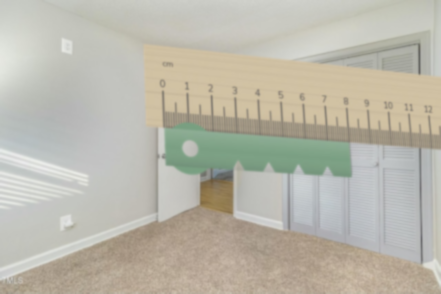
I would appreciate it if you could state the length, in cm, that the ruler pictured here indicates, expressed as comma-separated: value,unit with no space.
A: 8,cm
